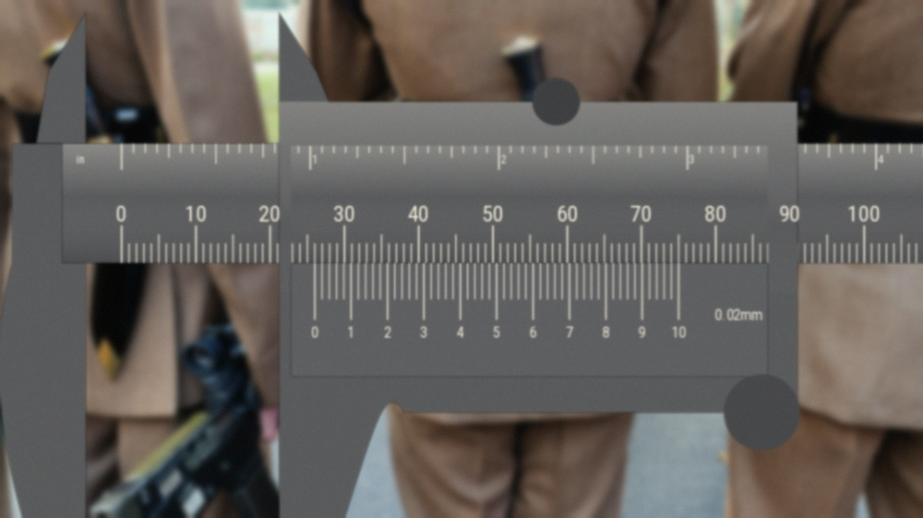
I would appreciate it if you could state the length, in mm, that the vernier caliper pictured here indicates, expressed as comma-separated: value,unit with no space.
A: 26.0,mm
